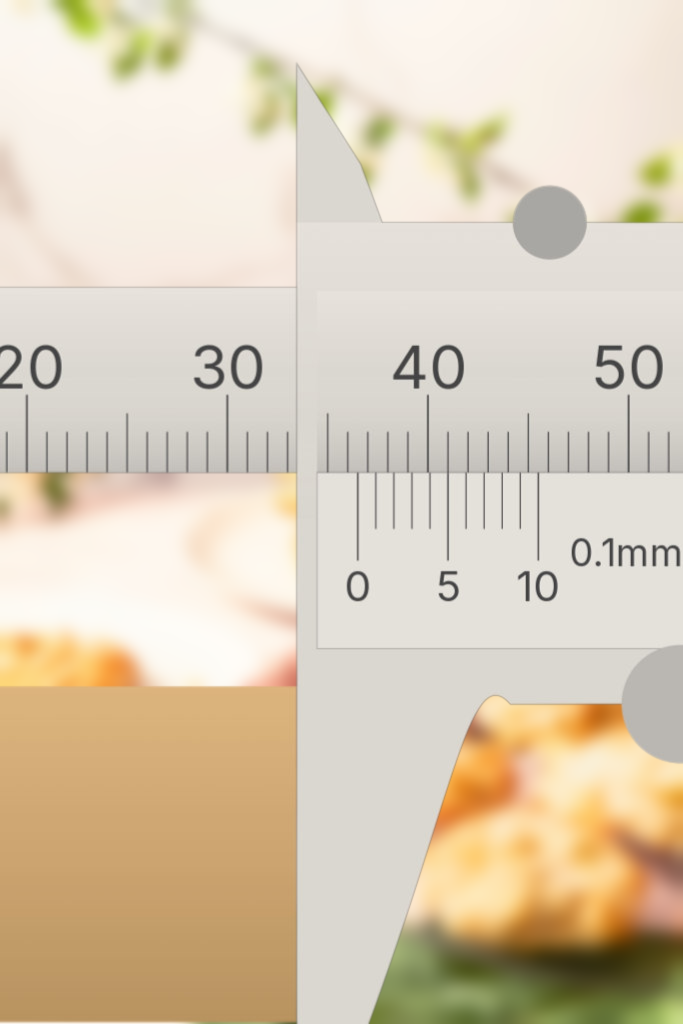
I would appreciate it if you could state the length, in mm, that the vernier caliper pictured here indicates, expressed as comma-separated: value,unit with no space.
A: 36.5,mm
